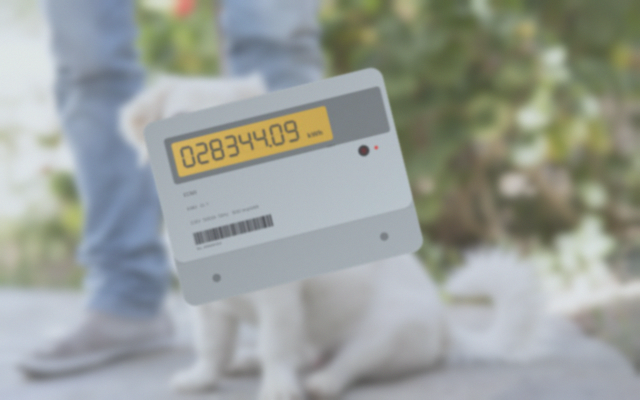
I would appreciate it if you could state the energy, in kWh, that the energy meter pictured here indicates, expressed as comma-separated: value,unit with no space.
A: 28344.09,kWh
